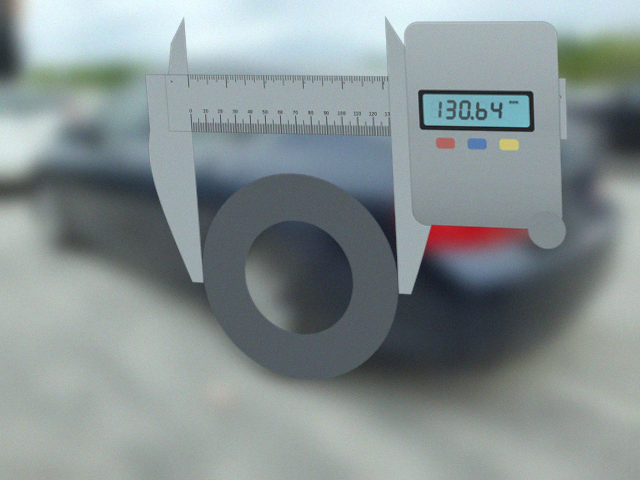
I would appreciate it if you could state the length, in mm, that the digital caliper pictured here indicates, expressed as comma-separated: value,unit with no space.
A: 130.64,mm
